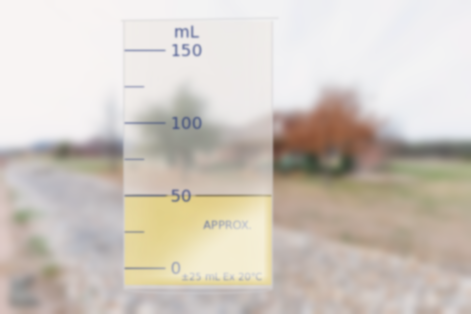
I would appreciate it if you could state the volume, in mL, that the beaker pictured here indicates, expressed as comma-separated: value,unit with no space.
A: 50,mL
